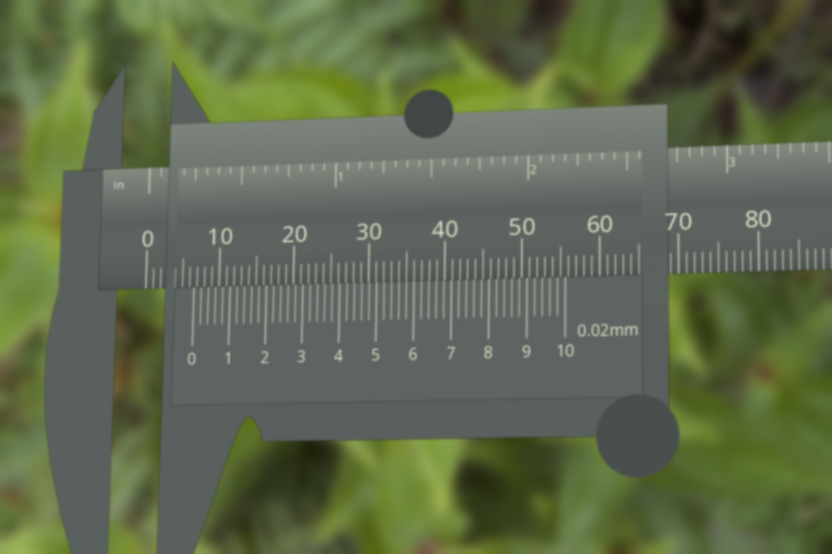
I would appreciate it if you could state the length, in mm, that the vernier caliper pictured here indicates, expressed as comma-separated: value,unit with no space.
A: 6.6,mm
